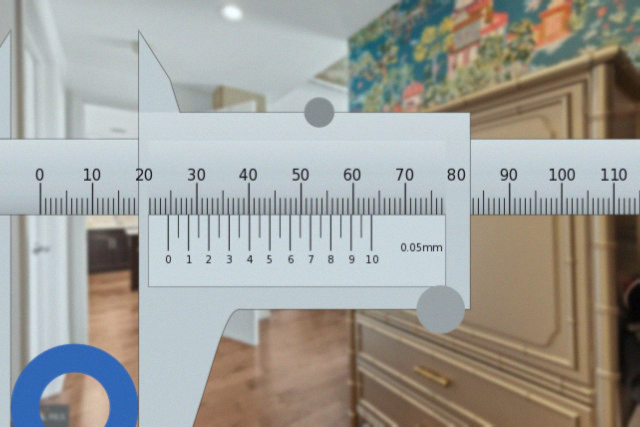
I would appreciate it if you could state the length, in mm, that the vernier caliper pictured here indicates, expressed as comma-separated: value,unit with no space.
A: 24.5,mm
